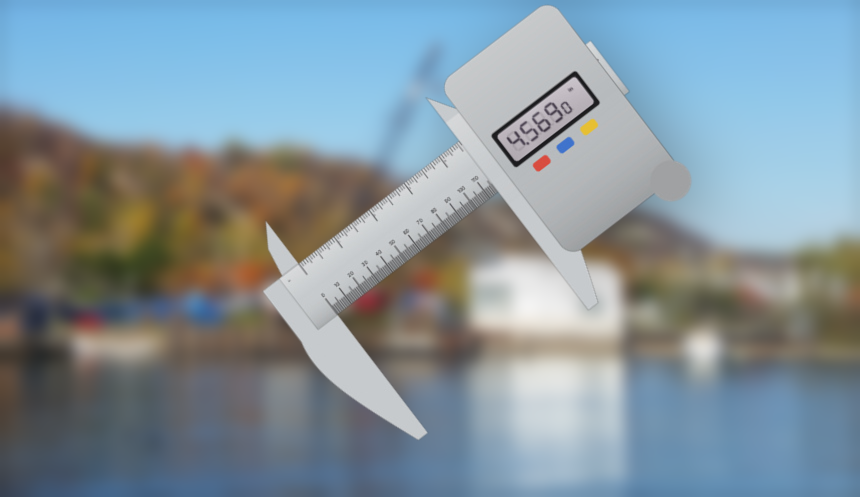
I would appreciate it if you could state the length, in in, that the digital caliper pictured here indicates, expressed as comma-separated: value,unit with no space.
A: 4.5690,in
